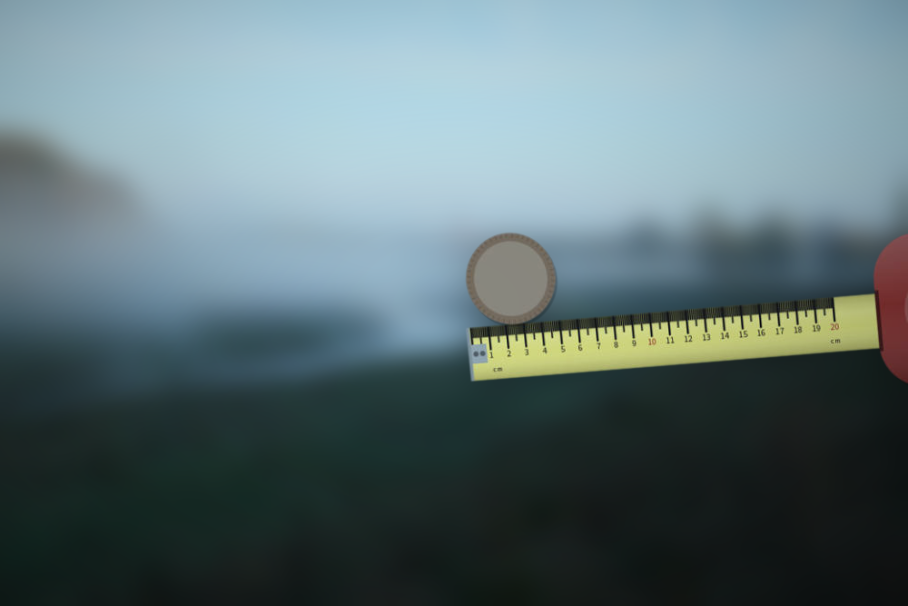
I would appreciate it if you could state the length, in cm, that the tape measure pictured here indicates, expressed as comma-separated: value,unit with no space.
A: 5,cm
